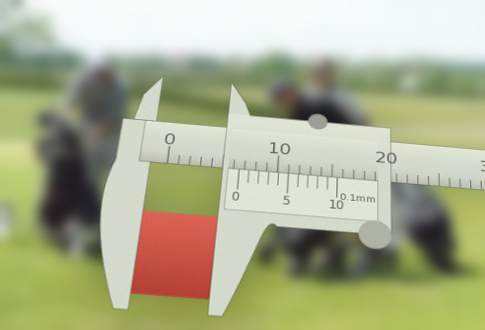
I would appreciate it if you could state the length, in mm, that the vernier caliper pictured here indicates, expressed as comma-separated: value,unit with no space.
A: 6.5,mm
